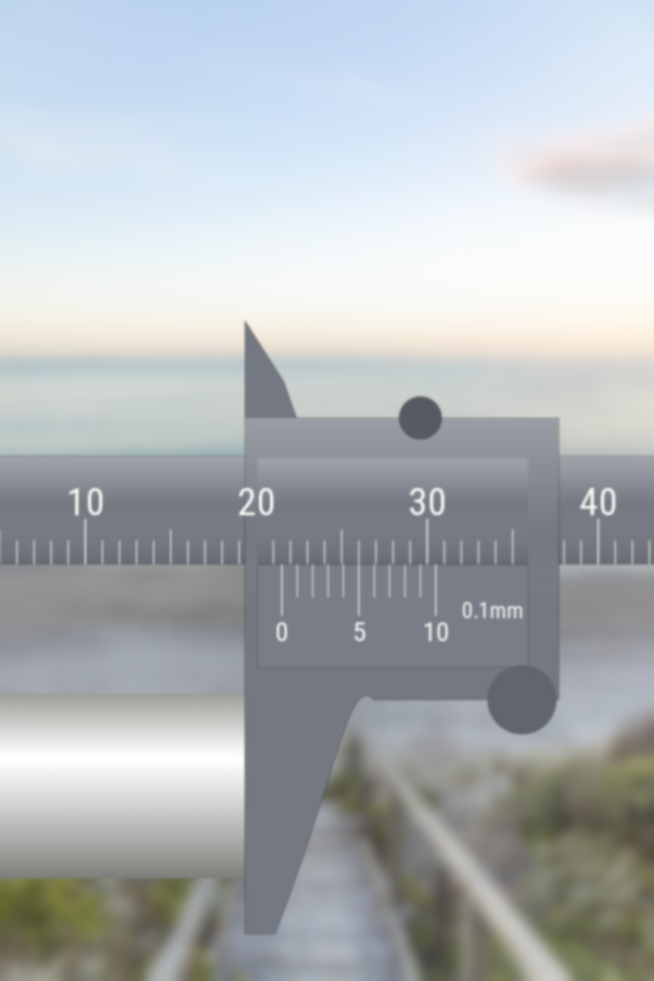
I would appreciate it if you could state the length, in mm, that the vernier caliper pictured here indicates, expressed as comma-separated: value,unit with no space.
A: 21.5,mm
